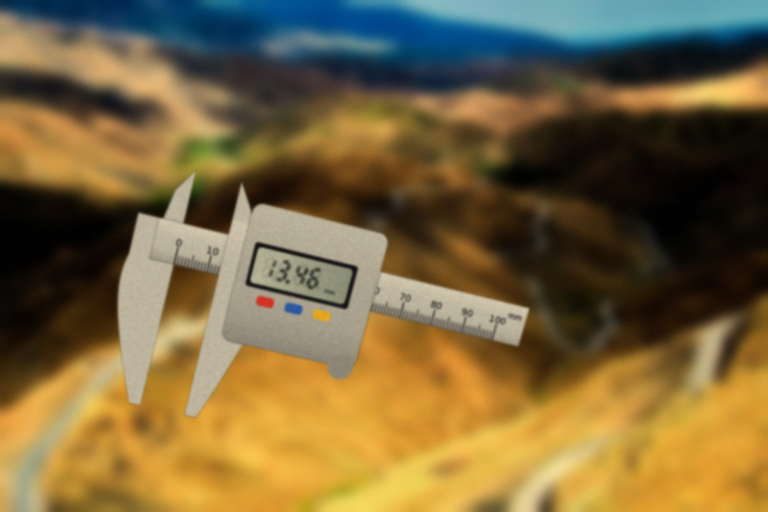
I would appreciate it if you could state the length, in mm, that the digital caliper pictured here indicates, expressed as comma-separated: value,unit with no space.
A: 13.46,mm
